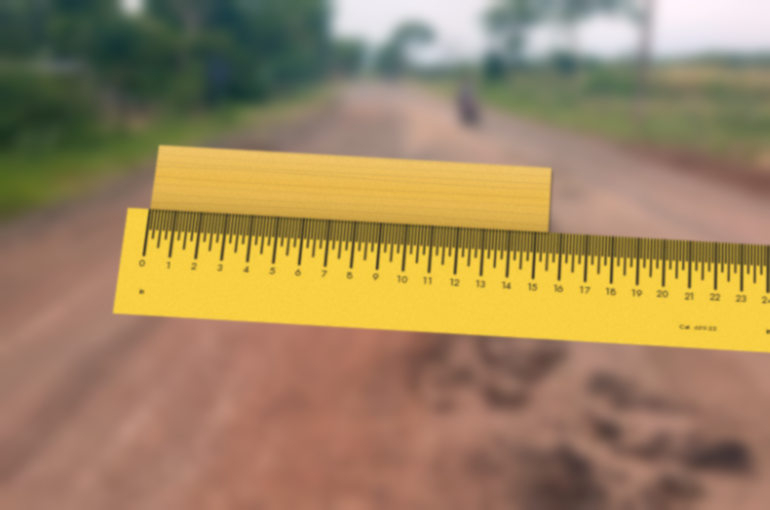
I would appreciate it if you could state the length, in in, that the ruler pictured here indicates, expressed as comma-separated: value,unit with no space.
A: 15.5,in
